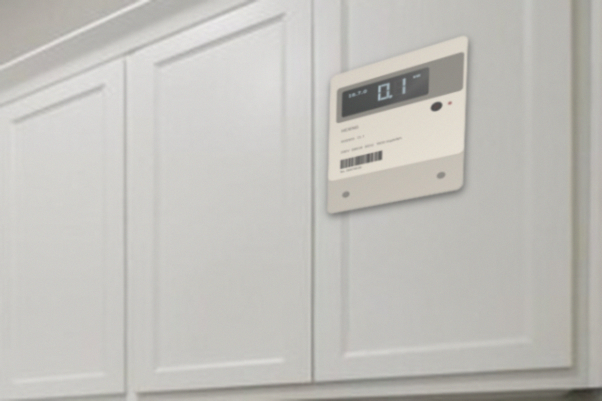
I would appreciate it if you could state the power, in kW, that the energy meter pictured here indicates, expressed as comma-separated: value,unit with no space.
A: 0.1,kW
